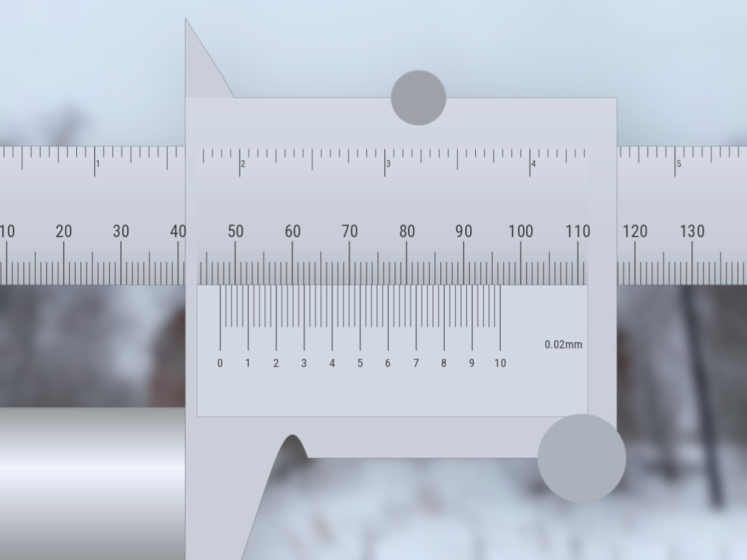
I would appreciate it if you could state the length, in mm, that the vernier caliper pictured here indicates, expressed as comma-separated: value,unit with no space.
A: 47.4,mm
